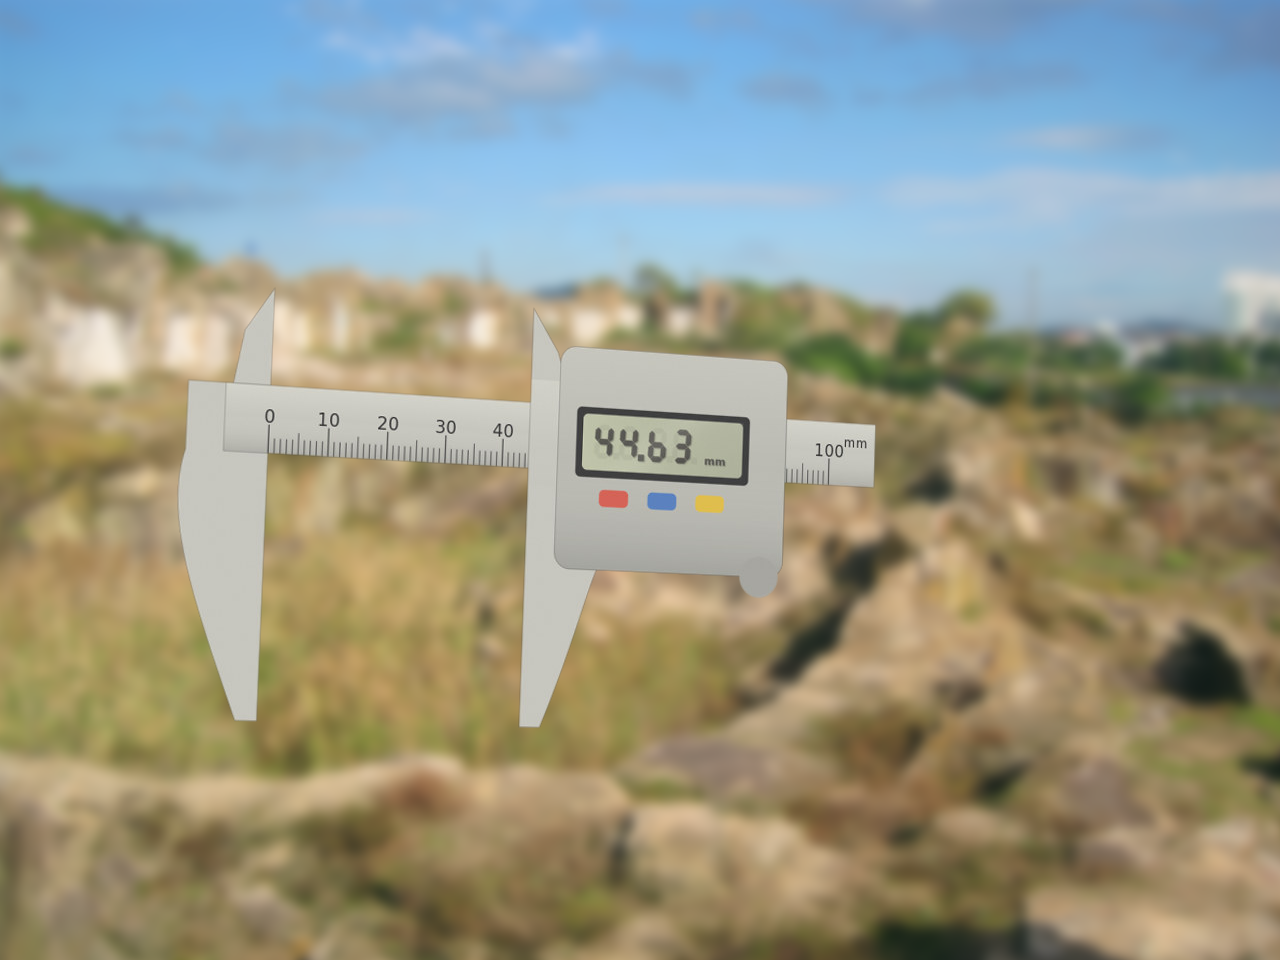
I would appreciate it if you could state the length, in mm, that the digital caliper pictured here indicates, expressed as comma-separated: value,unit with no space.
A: 44.63,mm
